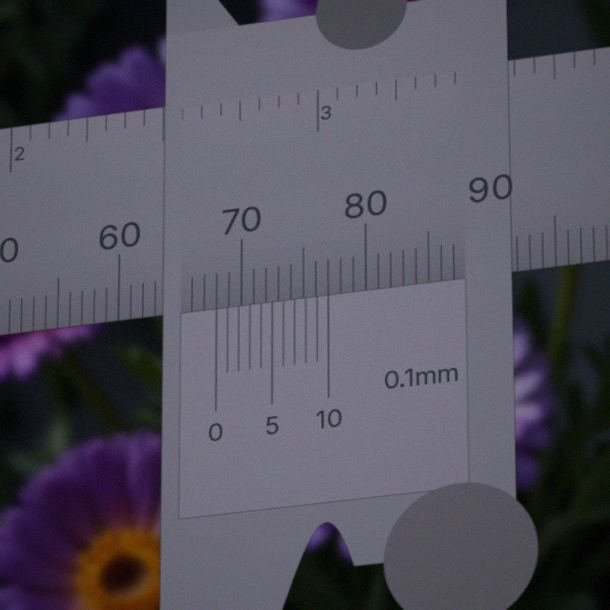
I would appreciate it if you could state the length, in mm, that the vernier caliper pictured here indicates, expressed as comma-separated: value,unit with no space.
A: 68.0,mm
